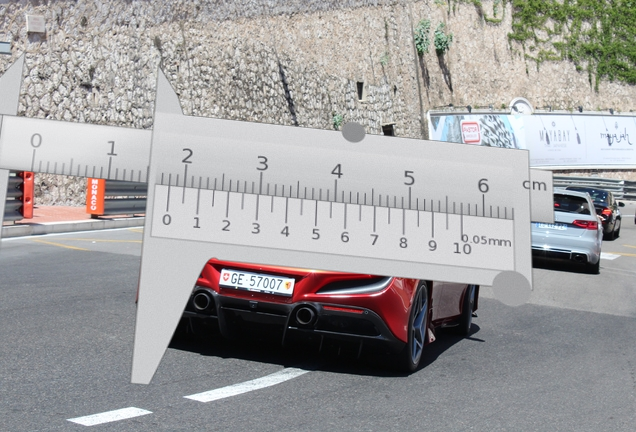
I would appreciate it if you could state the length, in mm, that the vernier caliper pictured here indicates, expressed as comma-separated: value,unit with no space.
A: 18.0,mm
